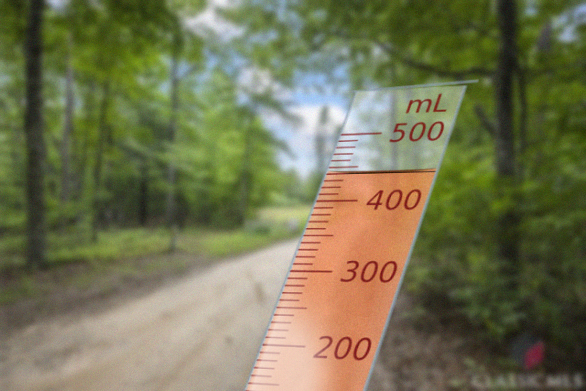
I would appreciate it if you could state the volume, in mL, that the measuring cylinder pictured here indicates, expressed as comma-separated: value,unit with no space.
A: 440,mL
